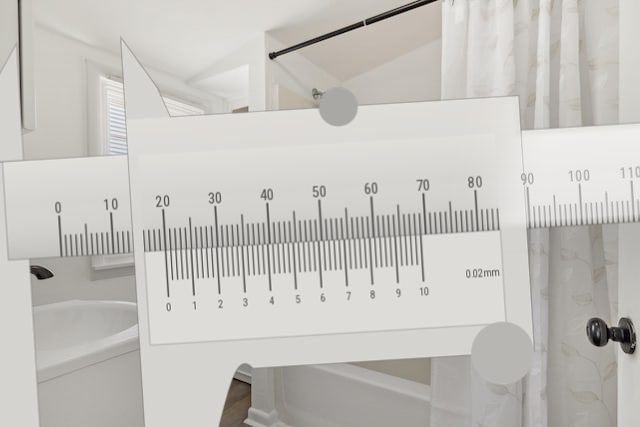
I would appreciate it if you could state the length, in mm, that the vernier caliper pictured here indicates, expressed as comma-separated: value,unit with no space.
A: 20.0,mm
